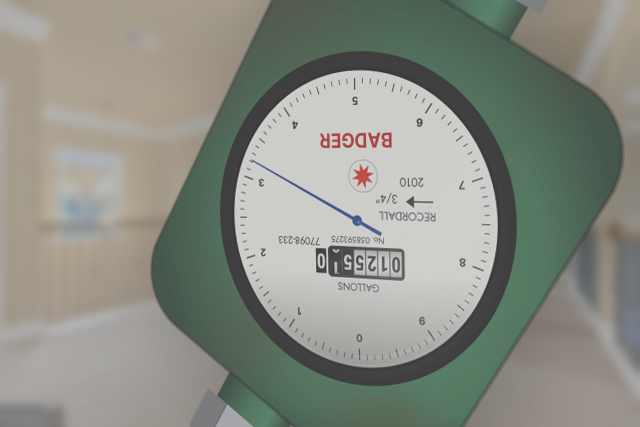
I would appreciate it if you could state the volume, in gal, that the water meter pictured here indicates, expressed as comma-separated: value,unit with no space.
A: 125513.2,gal
